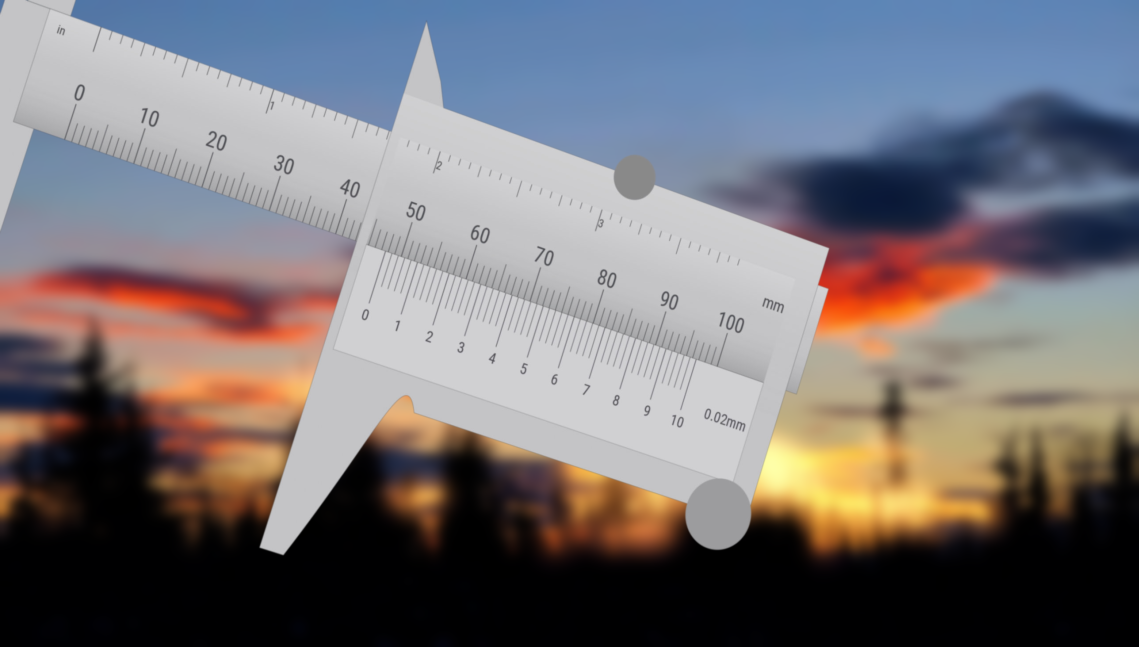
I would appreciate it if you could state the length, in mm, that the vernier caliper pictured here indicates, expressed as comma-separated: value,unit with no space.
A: 47.6,mm
